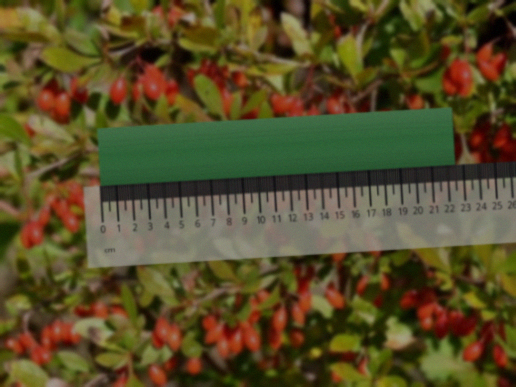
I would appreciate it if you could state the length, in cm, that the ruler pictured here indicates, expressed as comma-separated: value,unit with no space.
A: 22.5,cm
